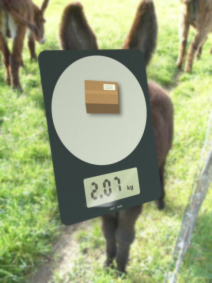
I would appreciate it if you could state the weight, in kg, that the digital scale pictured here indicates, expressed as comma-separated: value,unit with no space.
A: 2.07,kg
